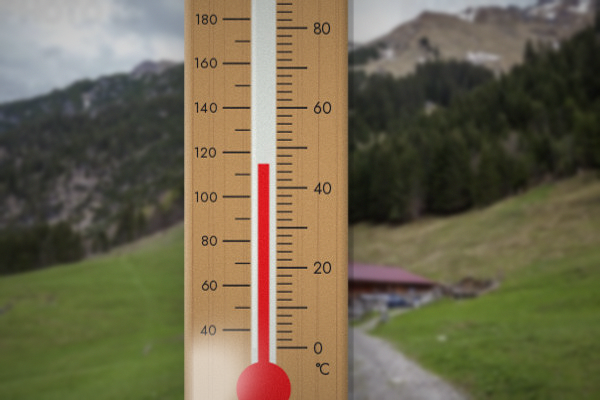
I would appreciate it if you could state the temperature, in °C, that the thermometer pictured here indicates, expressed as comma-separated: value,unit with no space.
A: 46,°C
